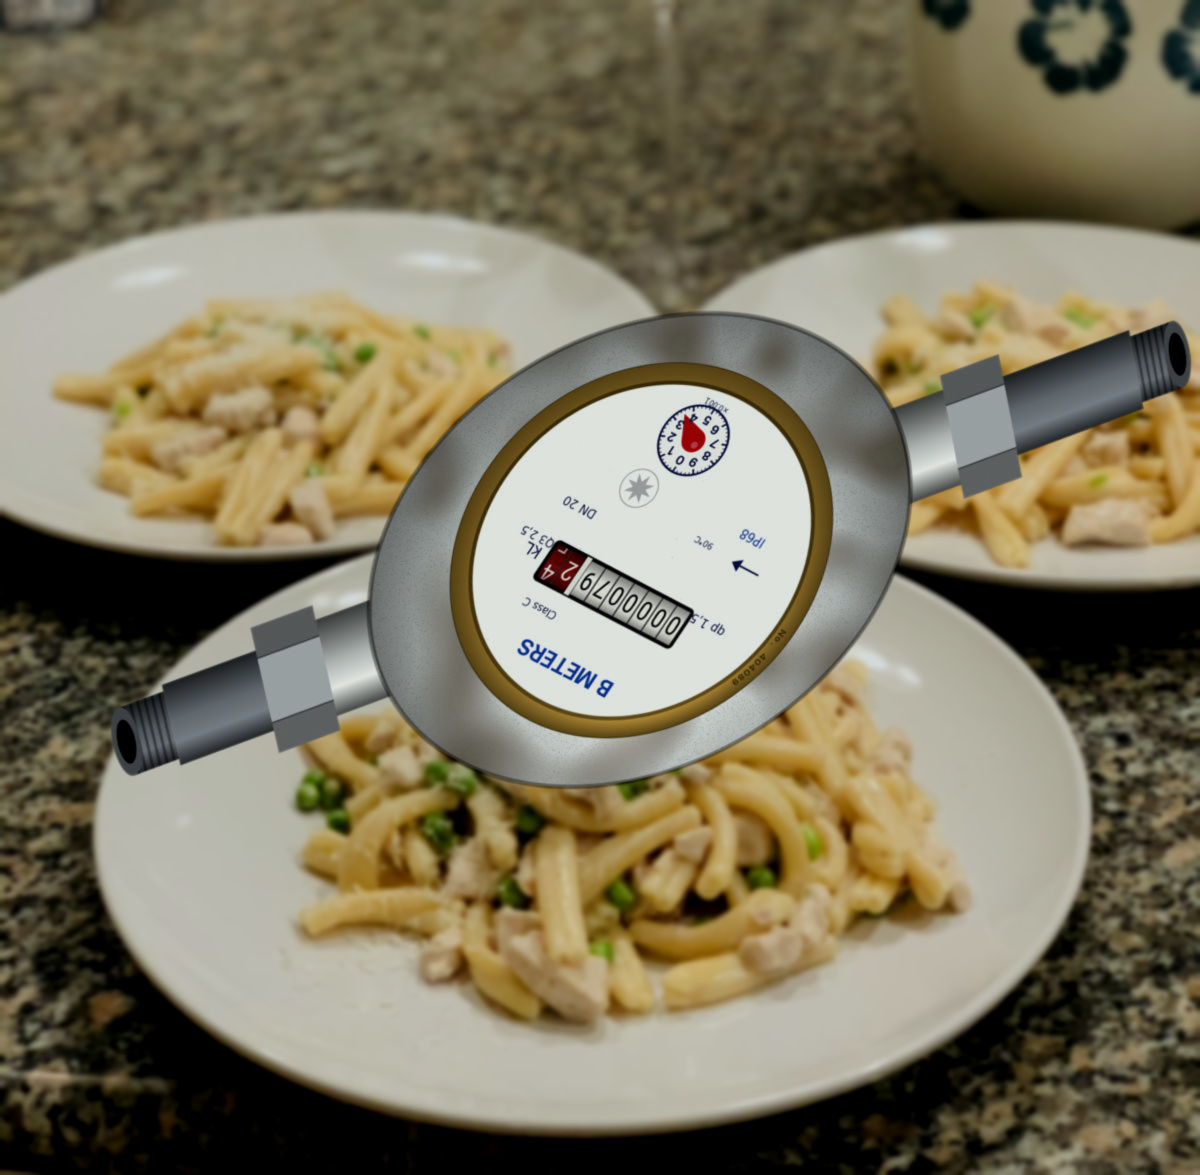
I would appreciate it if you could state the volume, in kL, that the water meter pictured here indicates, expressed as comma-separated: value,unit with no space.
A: 79.243,kL
